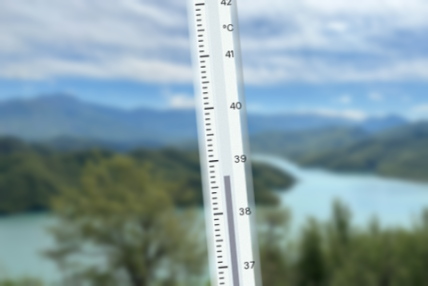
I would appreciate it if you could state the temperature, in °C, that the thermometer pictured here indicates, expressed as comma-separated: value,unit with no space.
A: 38.7,°C
